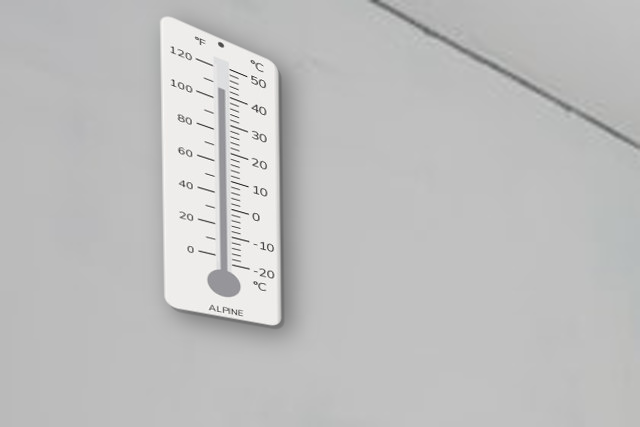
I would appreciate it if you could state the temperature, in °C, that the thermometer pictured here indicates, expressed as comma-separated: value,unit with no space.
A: 42,°C
